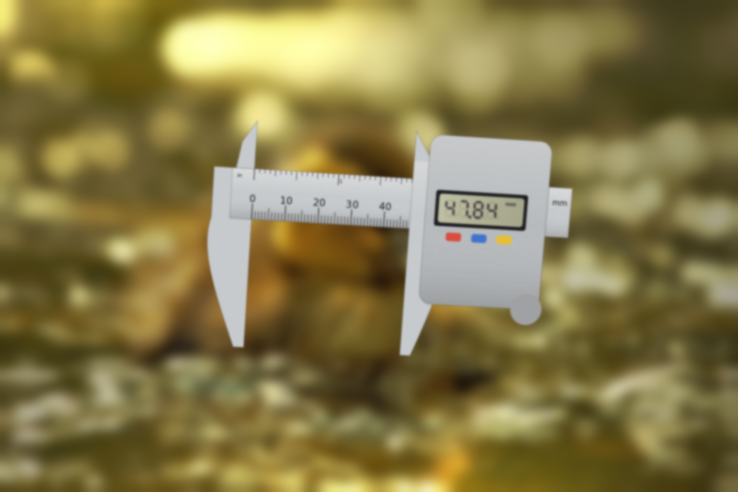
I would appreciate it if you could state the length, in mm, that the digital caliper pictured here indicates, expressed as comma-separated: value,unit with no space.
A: 47.84,mm
